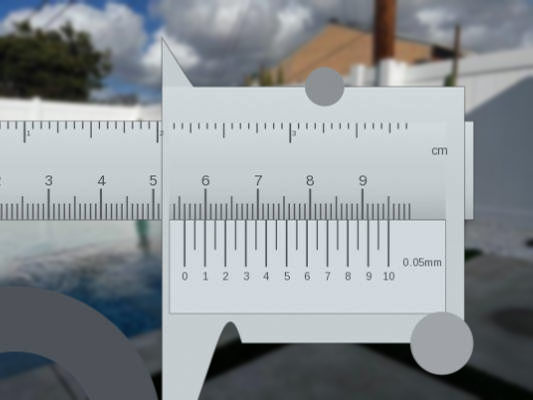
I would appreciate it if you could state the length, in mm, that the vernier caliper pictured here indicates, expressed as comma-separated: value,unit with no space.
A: 56.0,mm
